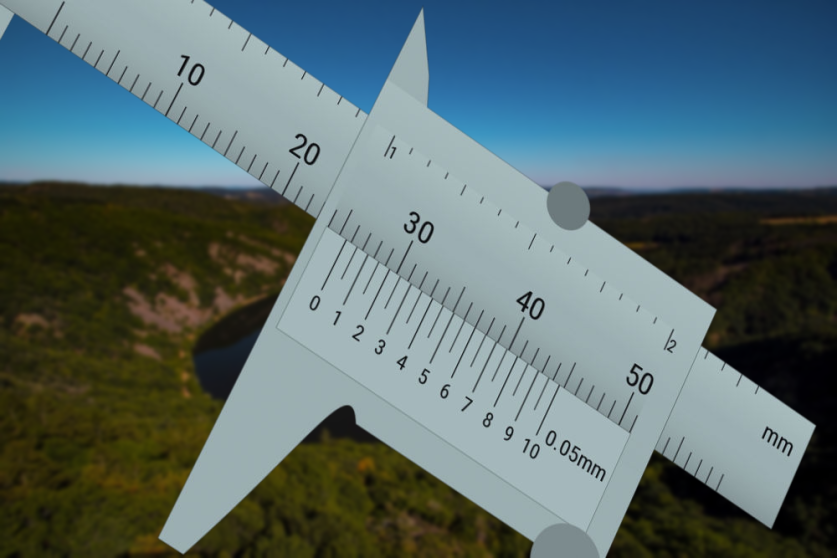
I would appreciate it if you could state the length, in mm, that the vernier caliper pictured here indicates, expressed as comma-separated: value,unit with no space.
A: 25.6,mm
